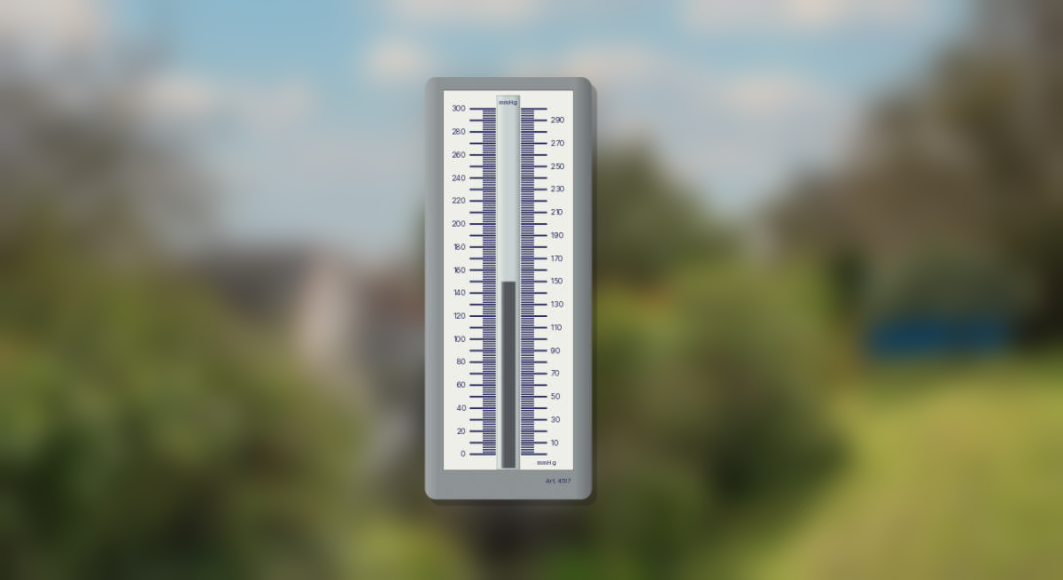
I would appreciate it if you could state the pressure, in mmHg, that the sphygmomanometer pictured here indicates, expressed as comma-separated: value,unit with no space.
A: 150,mmHg
